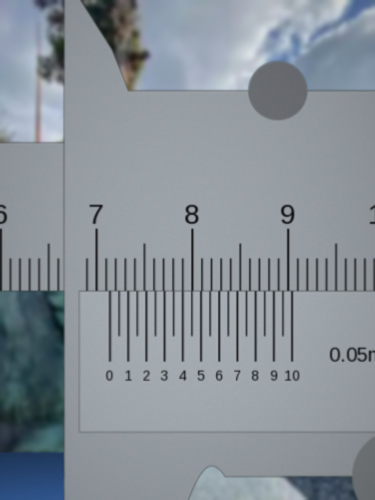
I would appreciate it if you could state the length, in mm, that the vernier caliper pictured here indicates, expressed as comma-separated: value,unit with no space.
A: 71.4,mm
